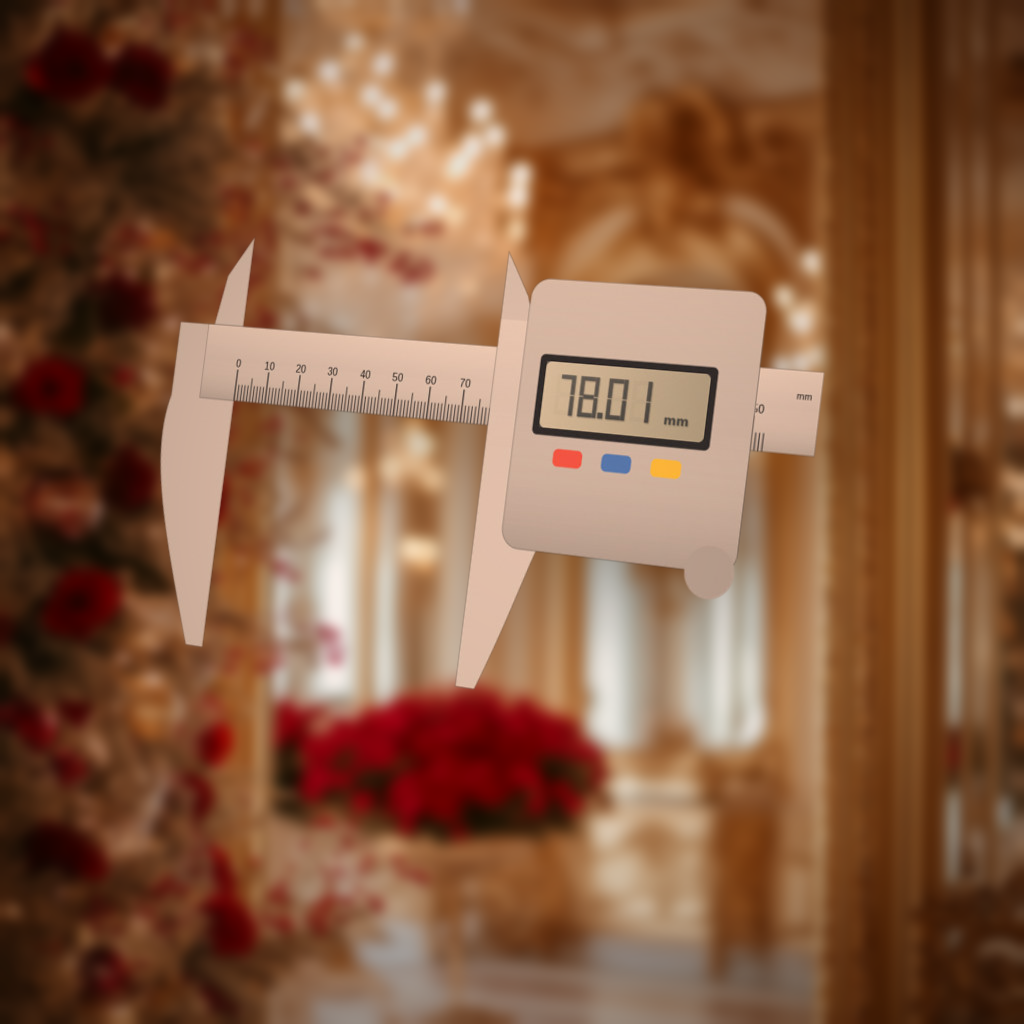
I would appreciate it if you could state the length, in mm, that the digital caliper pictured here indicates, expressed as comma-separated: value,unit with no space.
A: 78.01,mm
